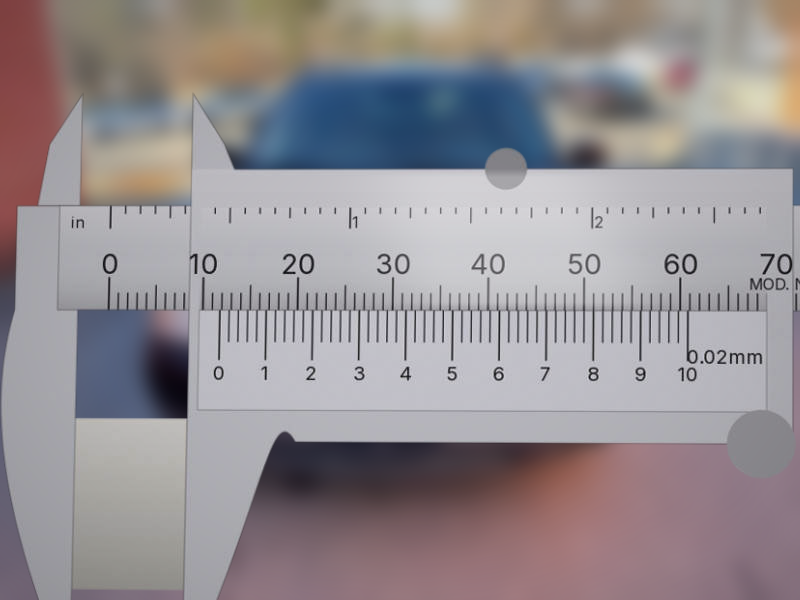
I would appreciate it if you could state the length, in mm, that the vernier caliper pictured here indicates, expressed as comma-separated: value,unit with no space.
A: 11.8,mm
